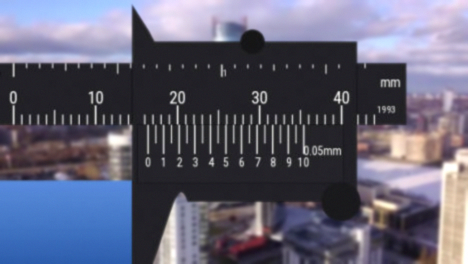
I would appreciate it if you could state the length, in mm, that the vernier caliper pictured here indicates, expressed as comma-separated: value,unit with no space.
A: 16.4,mm
